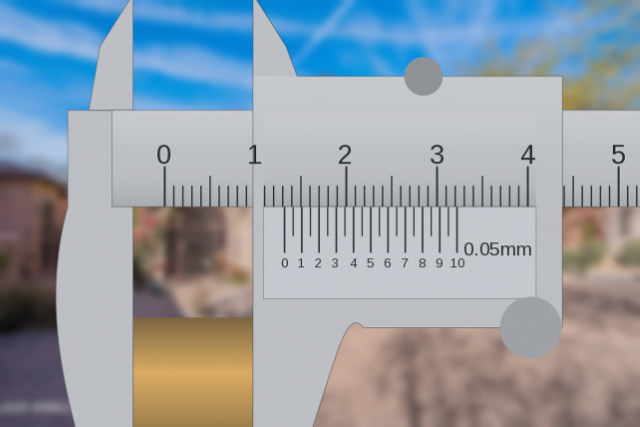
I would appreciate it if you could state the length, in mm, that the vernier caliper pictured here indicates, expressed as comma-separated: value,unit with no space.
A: 13.2,mm
